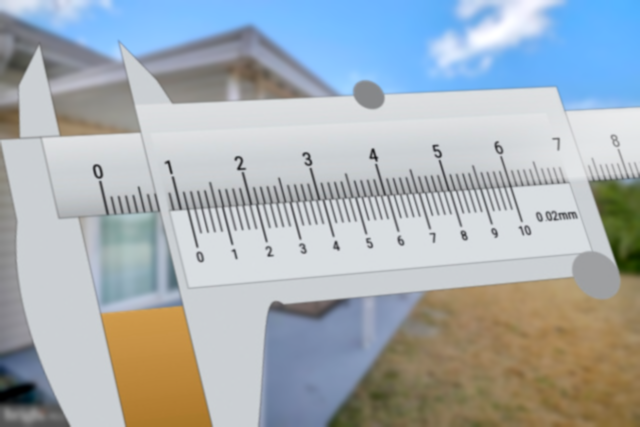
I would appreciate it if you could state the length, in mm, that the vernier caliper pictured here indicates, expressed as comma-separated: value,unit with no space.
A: 11.0,mm
